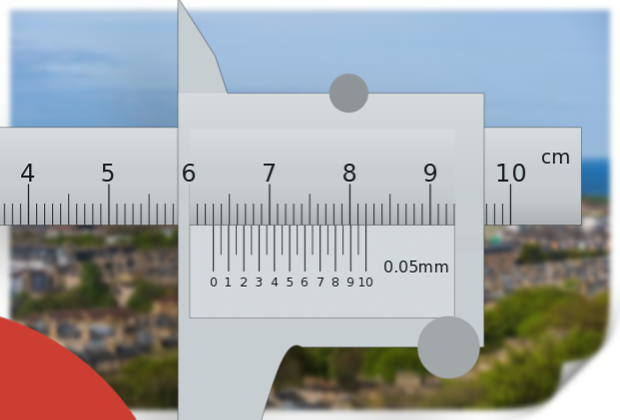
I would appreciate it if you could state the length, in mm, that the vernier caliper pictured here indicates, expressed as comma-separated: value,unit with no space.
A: 63.0,mm
